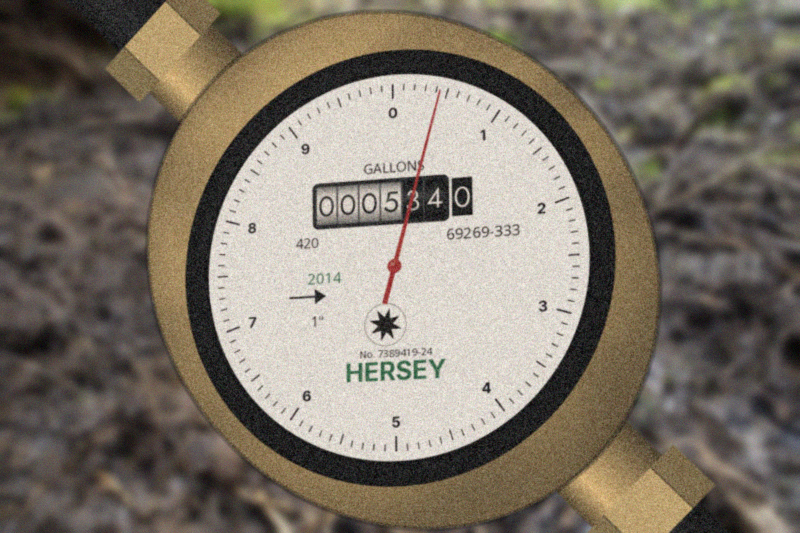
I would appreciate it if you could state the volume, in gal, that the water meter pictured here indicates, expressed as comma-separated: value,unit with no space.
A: 5340.4,gal
